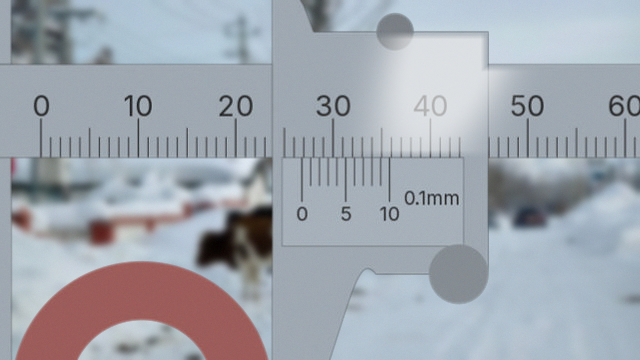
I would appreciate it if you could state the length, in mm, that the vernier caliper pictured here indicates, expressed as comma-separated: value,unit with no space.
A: 26.8,mm
